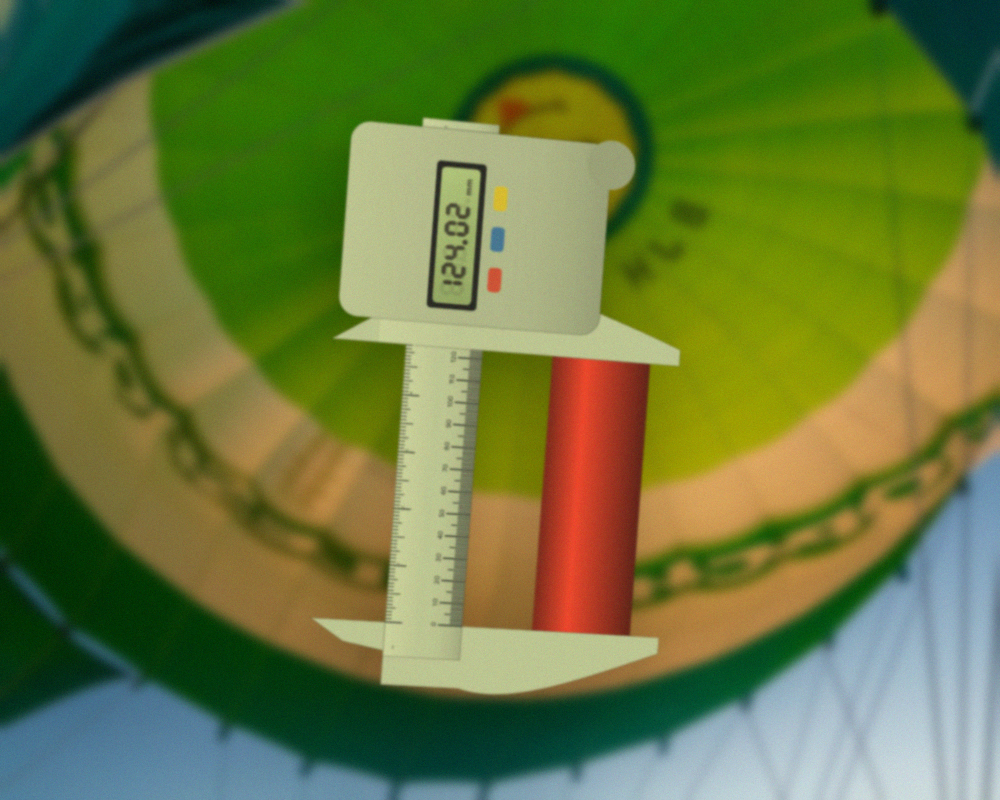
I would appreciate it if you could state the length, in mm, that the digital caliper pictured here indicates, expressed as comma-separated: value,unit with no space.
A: 124.02,mm
